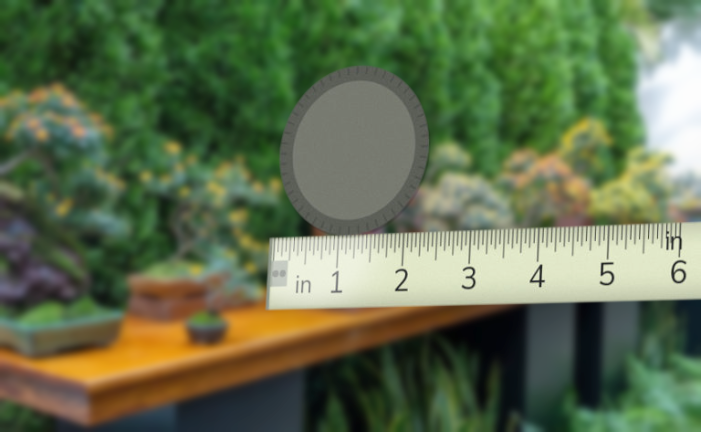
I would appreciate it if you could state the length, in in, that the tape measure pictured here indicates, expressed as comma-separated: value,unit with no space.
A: 2.3125,in
